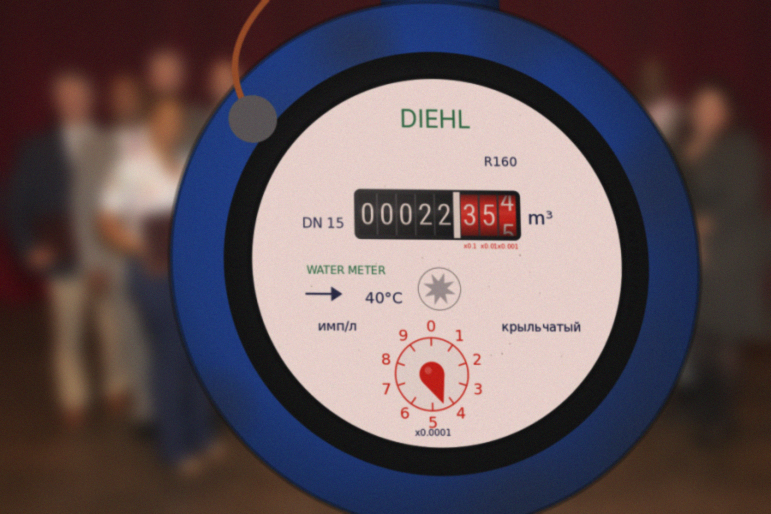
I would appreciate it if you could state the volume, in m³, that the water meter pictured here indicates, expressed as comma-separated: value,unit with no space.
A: 22.3544,m³
